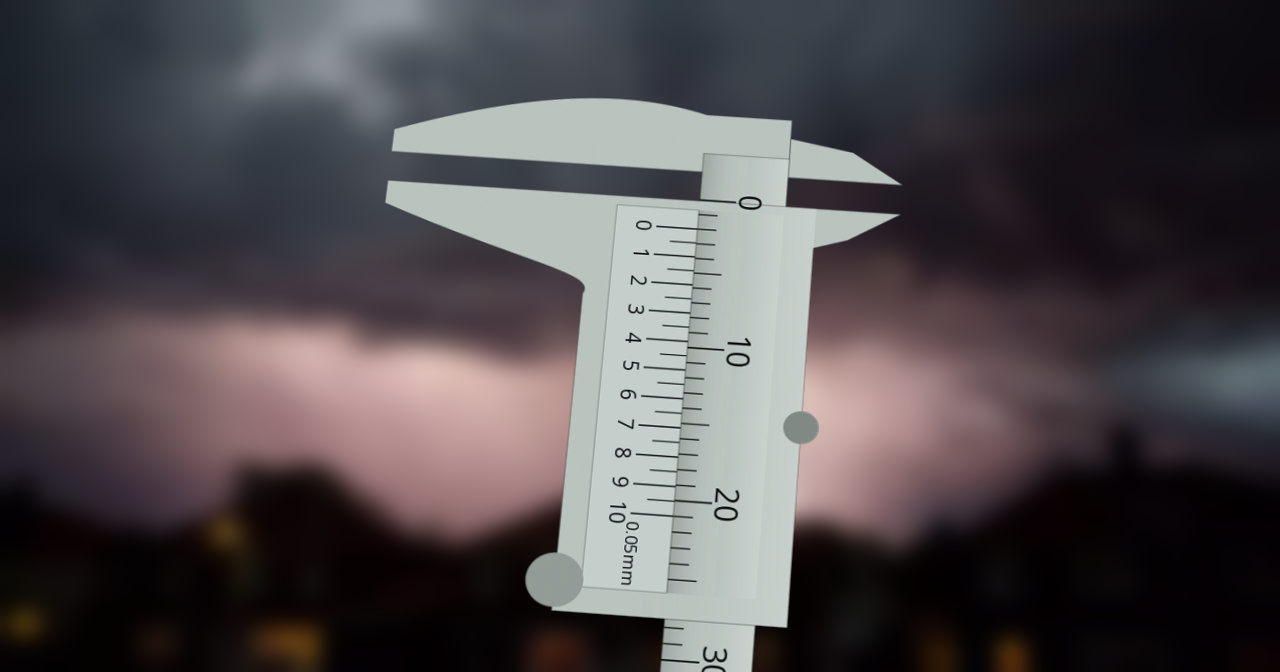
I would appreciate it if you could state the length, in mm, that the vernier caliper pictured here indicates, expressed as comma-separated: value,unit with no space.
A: 2.0,mm
